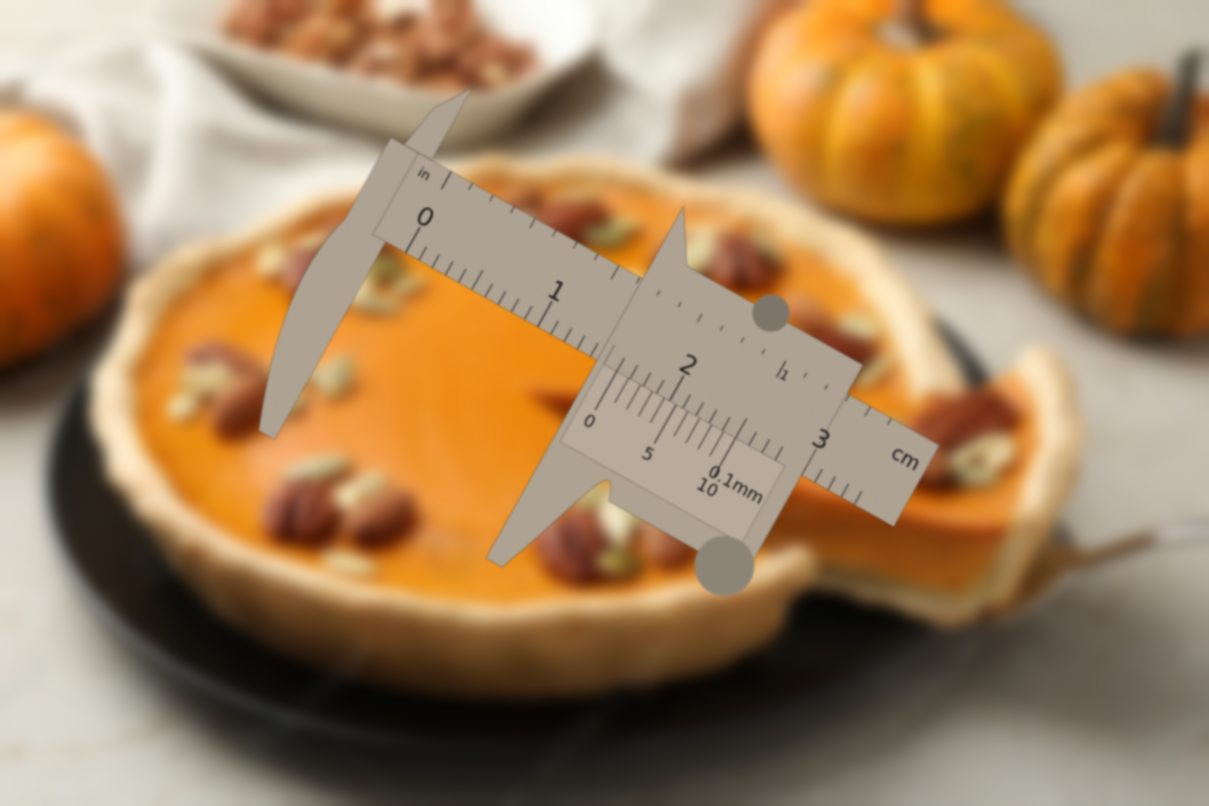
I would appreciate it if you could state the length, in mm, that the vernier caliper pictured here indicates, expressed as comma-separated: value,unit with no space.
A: 16.0,mm
